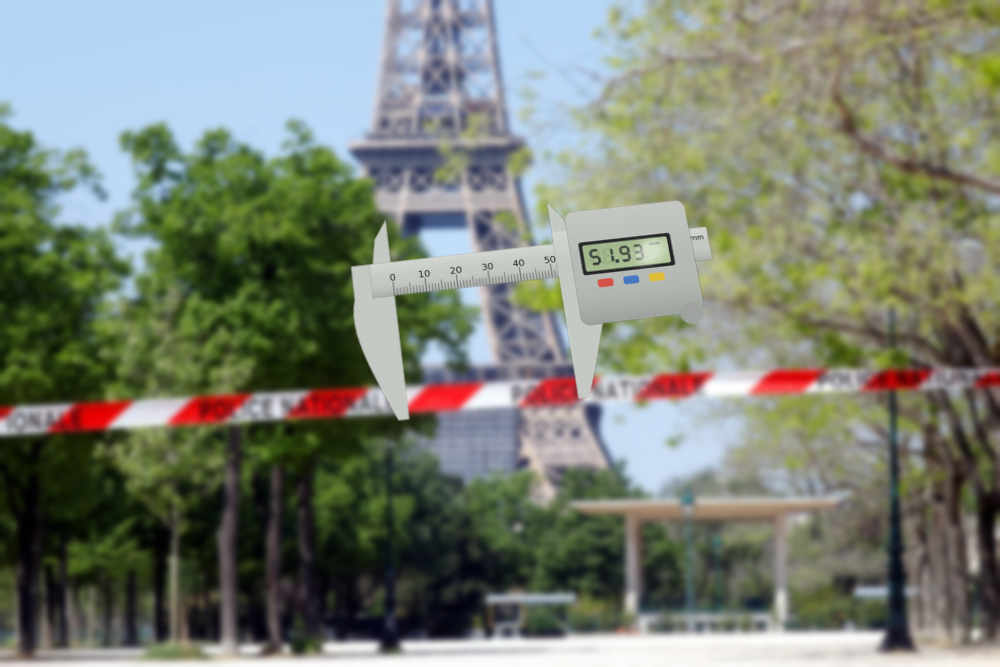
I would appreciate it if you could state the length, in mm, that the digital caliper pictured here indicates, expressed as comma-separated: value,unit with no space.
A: 51.93,mm
